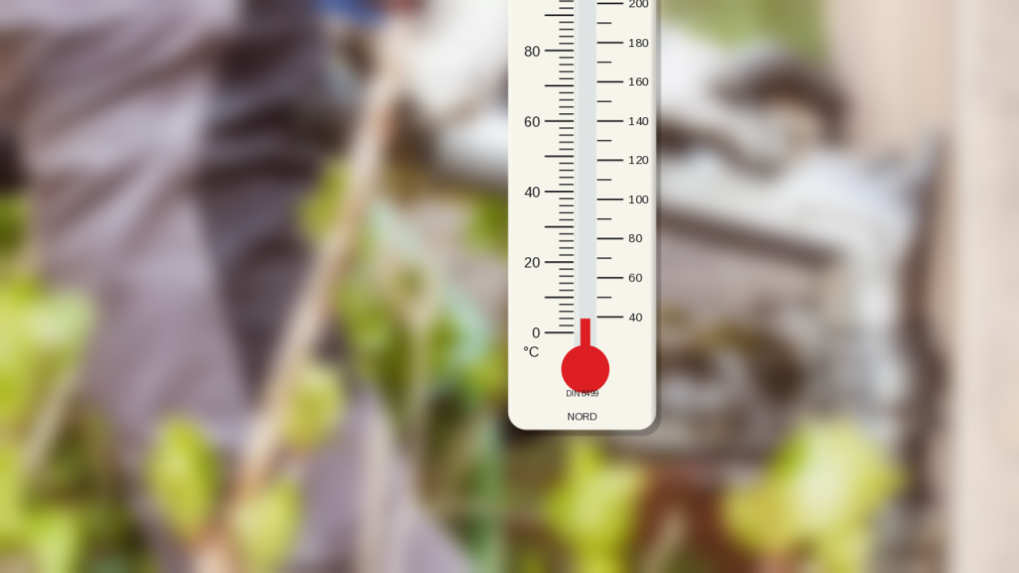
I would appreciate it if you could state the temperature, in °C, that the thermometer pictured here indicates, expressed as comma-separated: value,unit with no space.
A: 4,°C
